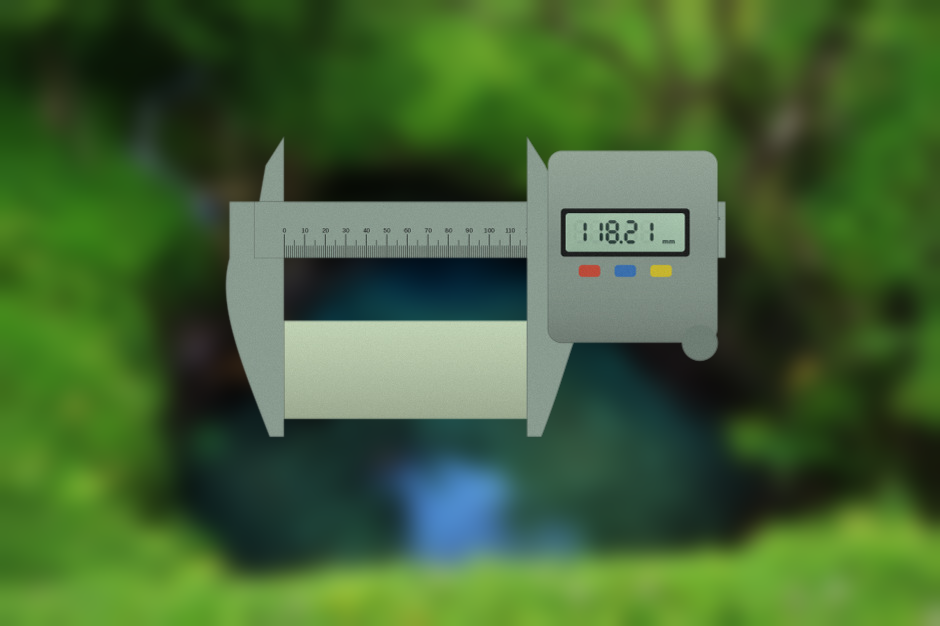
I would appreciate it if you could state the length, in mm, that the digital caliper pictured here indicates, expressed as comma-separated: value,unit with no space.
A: 118.21,mm
